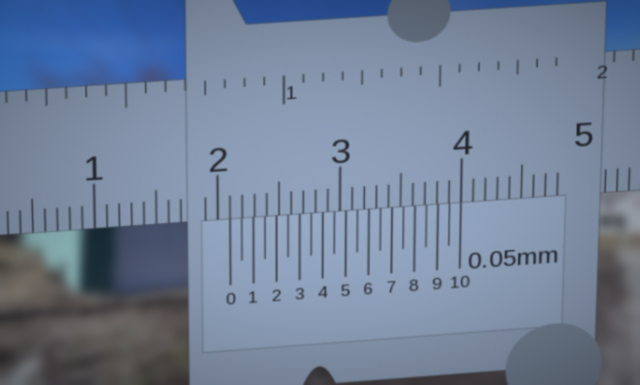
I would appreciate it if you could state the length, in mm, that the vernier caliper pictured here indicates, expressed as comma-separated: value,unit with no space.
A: 21.0,mm
